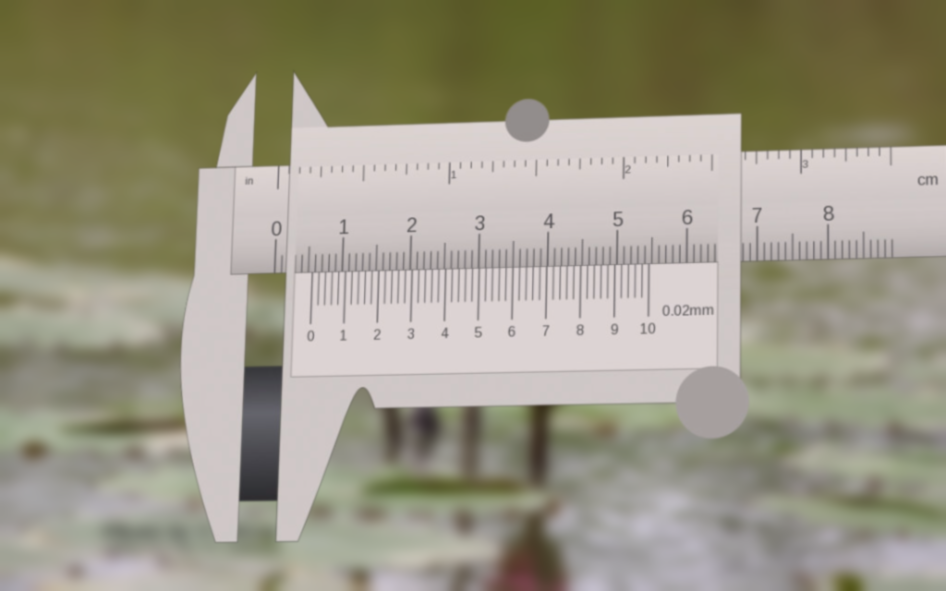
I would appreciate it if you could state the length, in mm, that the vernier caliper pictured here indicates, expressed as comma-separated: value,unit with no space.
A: 5.6,mm
